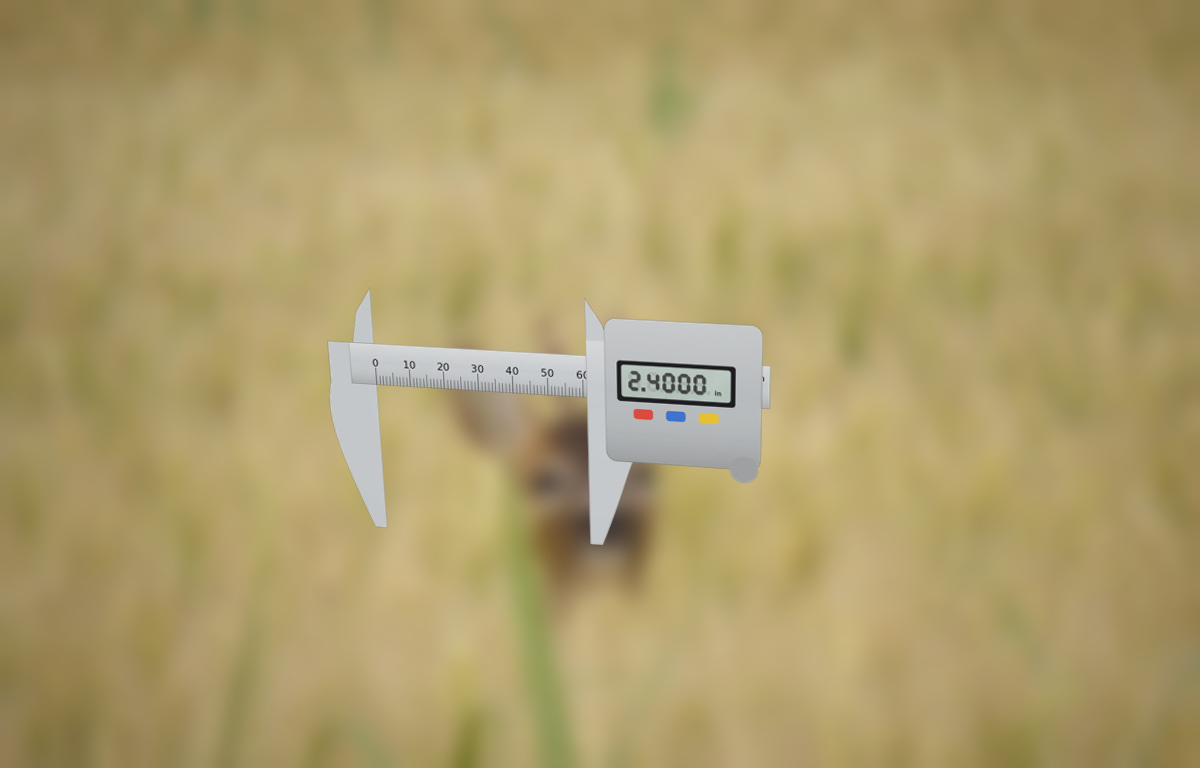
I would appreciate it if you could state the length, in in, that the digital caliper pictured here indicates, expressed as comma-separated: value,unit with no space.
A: 2.4000,in
